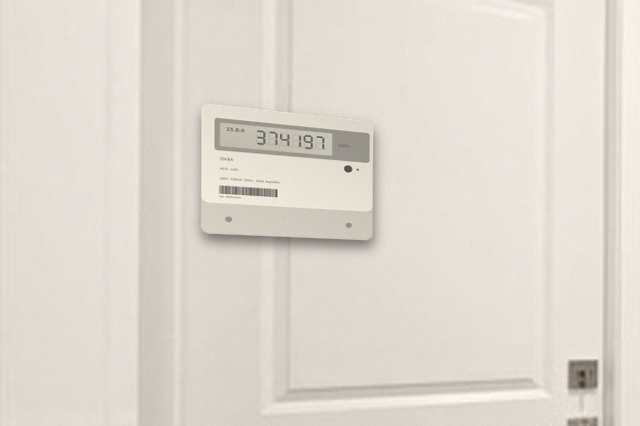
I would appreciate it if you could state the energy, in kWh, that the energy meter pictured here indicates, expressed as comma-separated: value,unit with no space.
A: 374197,kWh
